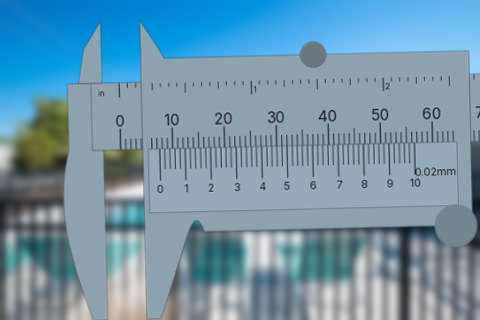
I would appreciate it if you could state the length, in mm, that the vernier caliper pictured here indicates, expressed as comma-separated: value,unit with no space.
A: 7.5,mm
